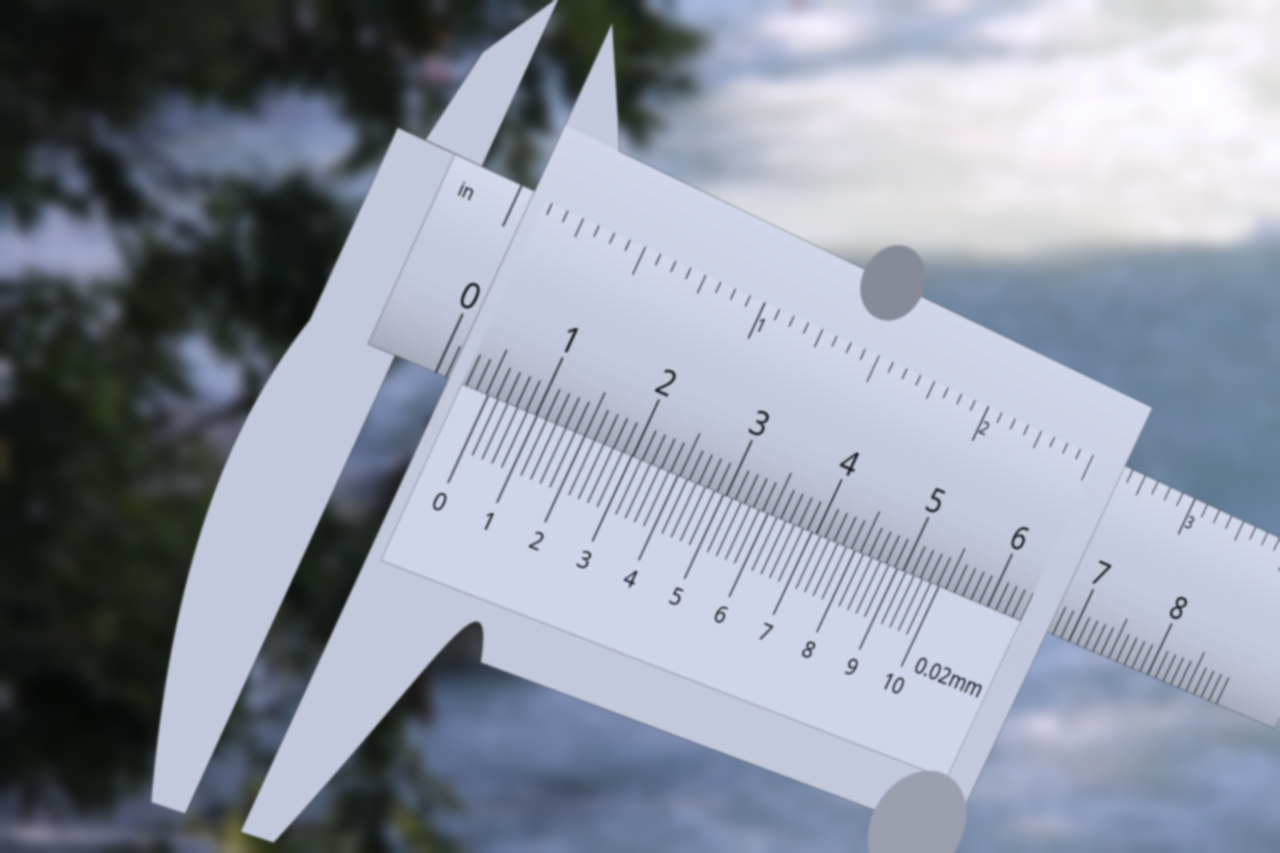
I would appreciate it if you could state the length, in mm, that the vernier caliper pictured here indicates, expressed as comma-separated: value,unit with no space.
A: 5.2,mm
